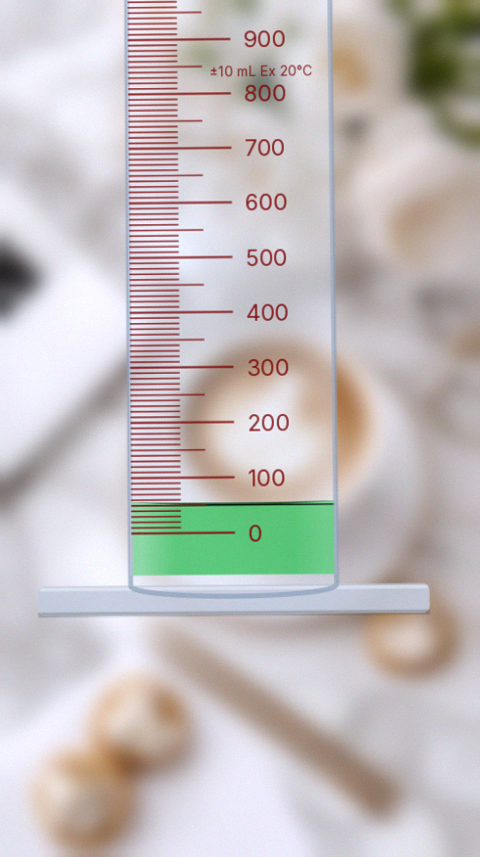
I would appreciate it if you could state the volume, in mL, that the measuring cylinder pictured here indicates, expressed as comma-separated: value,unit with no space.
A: 50,mL
